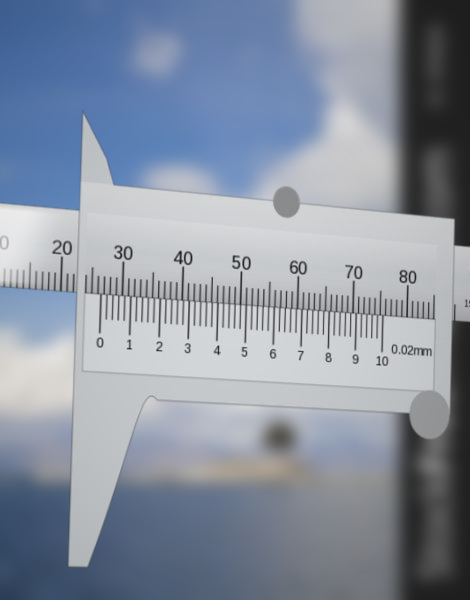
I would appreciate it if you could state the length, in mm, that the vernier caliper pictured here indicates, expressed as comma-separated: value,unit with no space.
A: 26.5,mm
